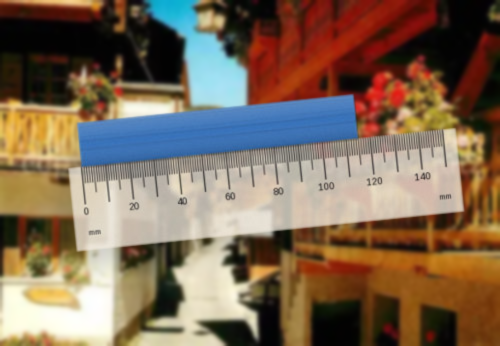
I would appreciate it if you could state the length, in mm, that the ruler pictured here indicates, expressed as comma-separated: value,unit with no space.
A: 115,mm
